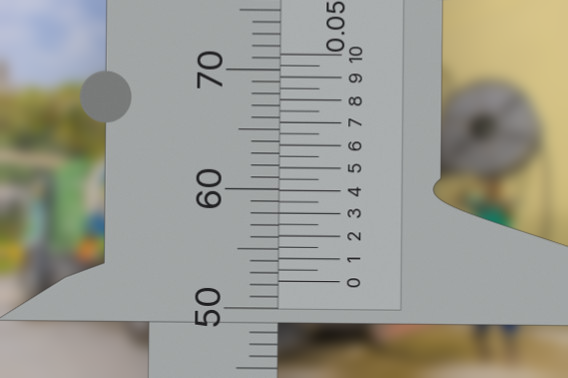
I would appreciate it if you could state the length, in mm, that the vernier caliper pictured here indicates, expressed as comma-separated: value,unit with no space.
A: 52.3,mm
